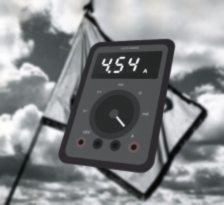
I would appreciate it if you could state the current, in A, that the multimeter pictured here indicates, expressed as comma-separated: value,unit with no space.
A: 4.54,A
